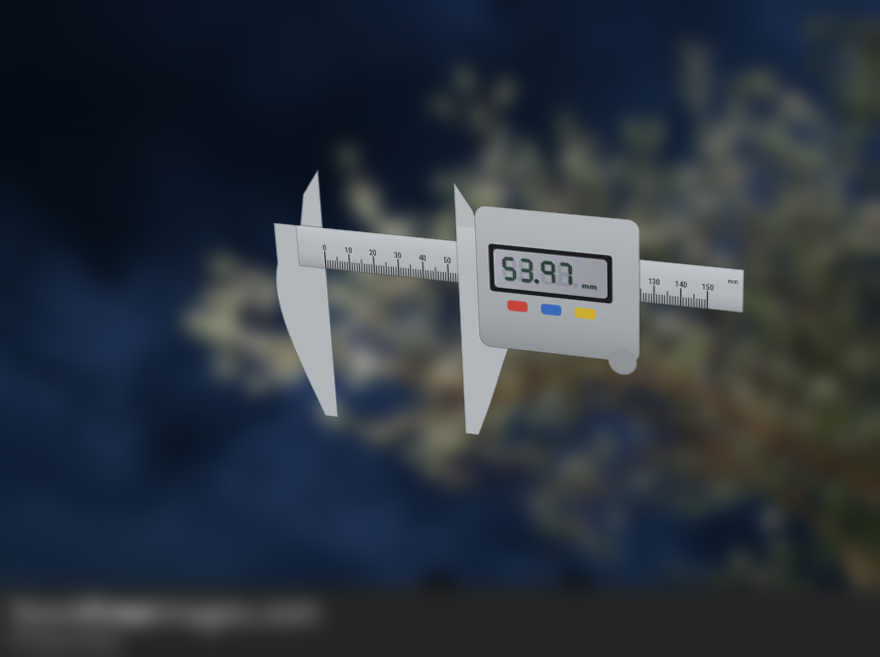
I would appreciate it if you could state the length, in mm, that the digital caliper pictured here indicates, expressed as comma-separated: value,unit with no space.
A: 53.97,mm
